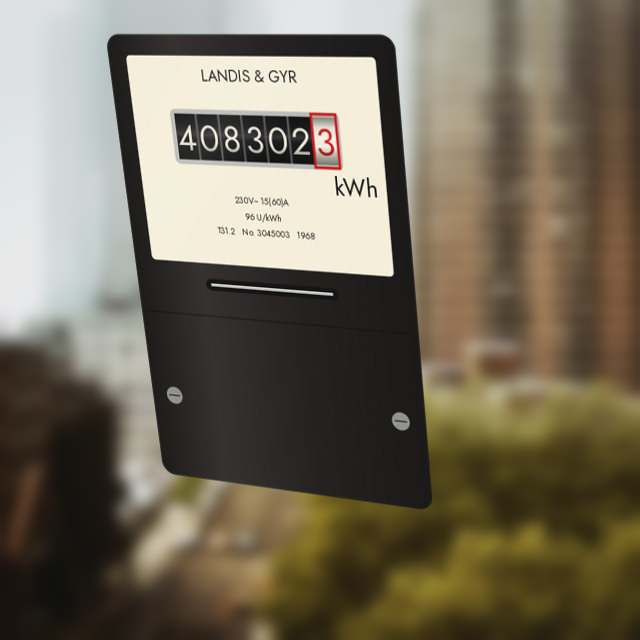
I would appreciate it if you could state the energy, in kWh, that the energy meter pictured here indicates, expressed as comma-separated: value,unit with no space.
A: 408302.3,kWh
